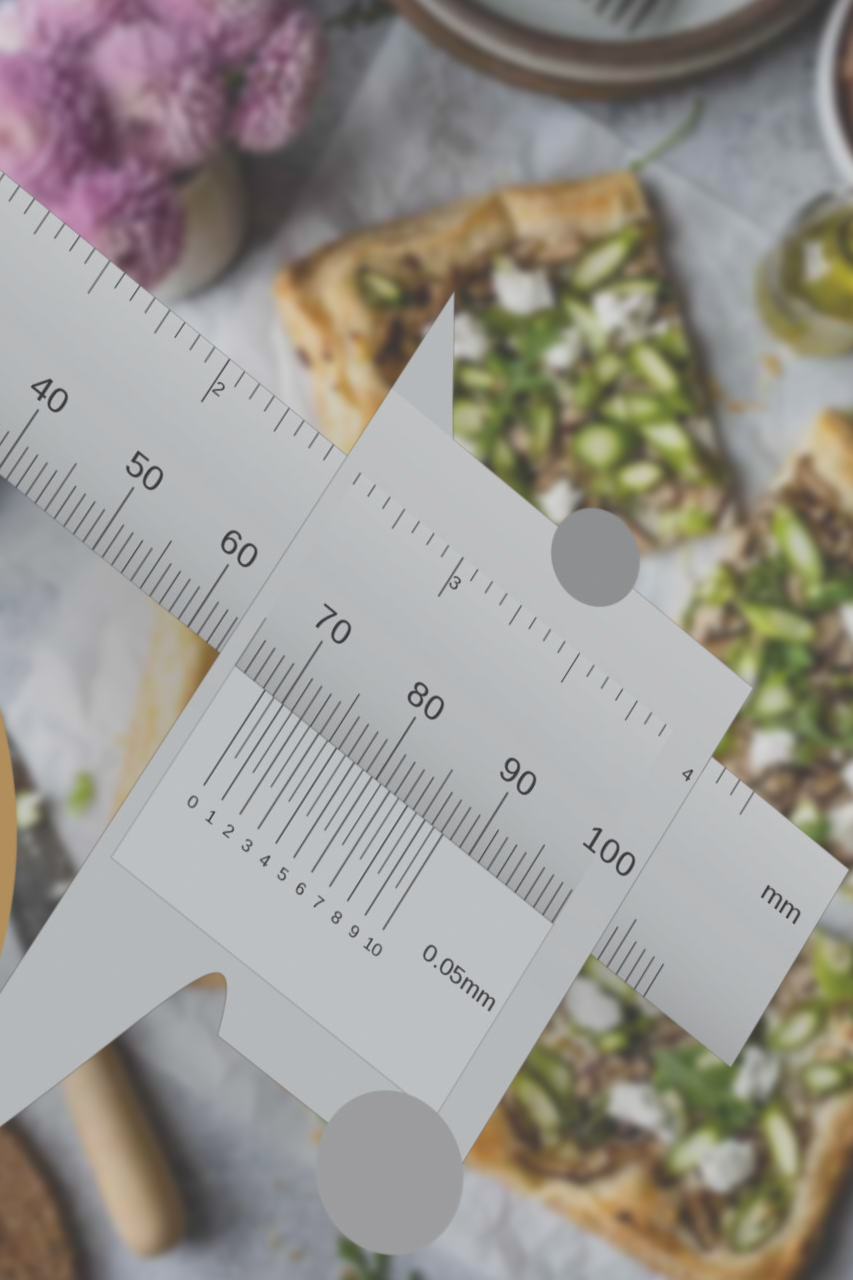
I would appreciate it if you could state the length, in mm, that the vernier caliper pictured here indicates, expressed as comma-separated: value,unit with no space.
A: 68.2,mm
